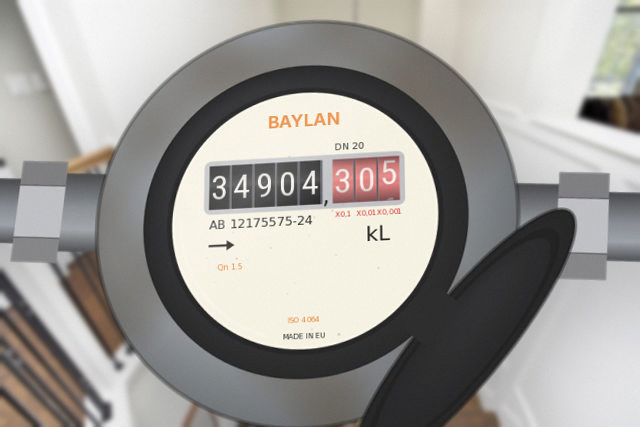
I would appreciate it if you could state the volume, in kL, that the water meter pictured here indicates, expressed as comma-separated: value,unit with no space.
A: 34904.305,kL
